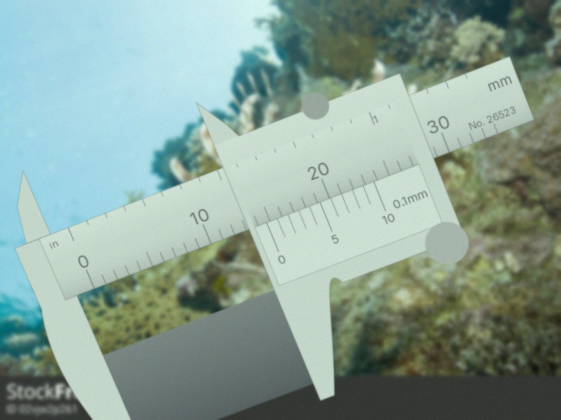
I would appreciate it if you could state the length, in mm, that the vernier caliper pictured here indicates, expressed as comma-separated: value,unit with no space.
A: 14.7,mm
